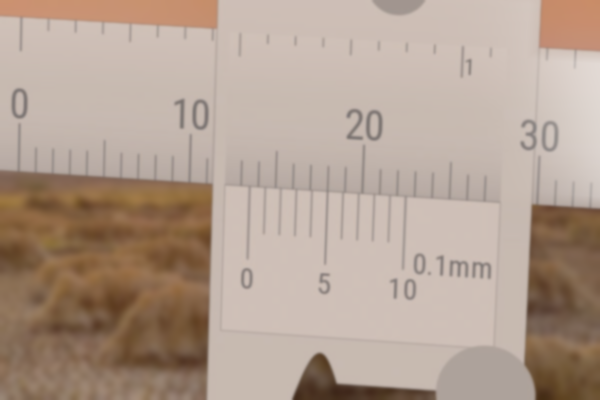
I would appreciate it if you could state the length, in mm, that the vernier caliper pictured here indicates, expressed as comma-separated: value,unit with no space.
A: 13.5,mm
